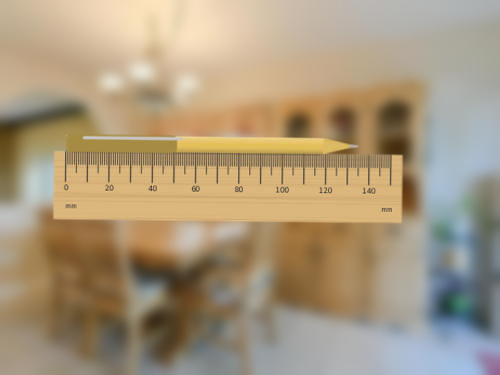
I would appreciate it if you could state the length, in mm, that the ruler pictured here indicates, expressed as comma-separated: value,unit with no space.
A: 135,mm
